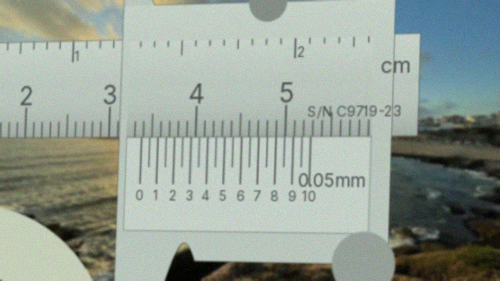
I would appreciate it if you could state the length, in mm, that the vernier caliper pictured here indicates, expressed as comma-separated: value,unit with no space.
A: 33.8,mm
